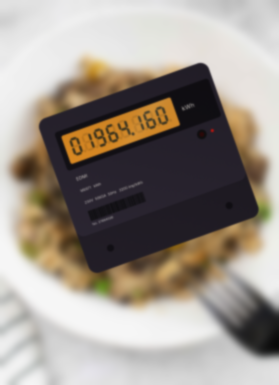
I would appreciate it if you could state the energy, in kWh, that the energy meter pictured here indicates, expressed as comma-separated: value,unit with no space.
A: 1964.160,kWh
